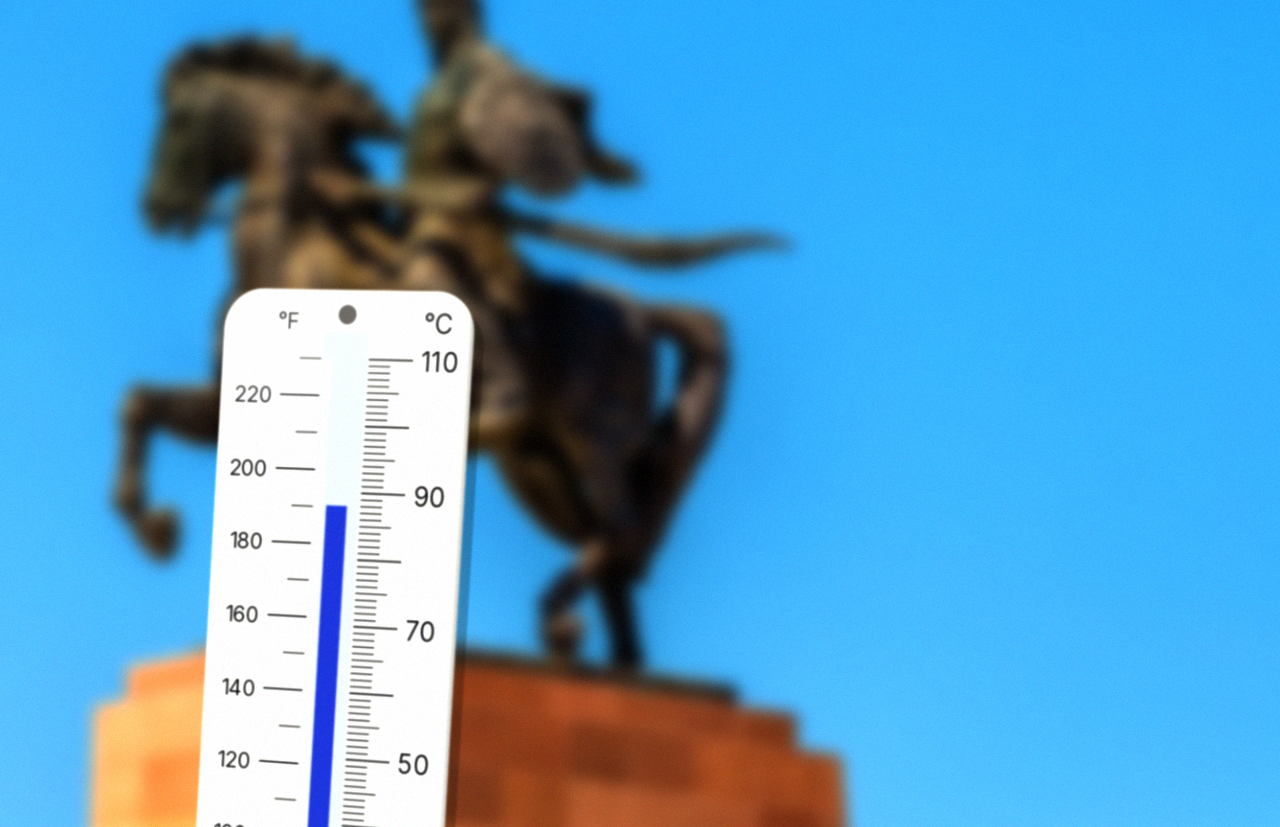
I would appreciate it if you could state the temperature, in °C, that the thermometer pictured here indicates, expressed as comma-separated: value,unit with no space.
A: 88,°C
